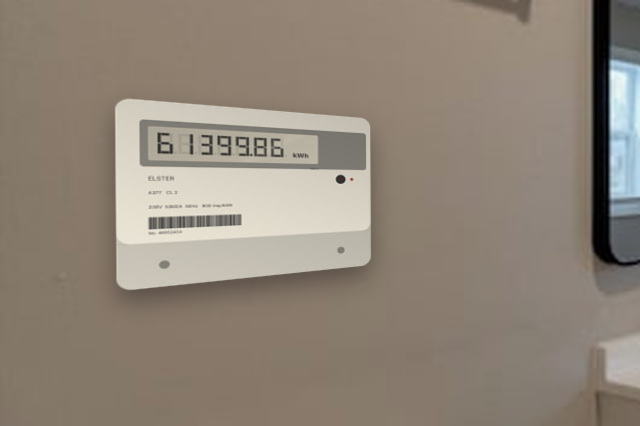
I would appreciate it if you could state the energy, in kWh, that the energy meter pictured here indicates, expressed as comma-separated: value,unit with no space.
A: 61399.86,kWh
